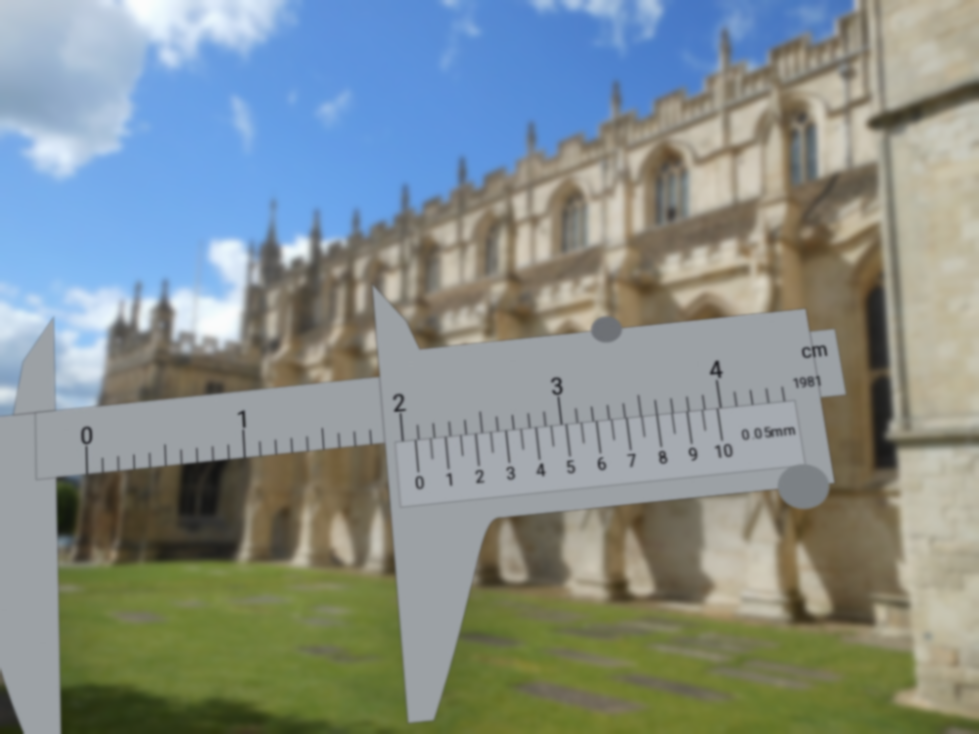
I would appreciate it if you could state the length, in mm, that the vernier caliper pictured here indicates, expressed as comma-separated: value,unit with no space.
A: 20.8,mm
